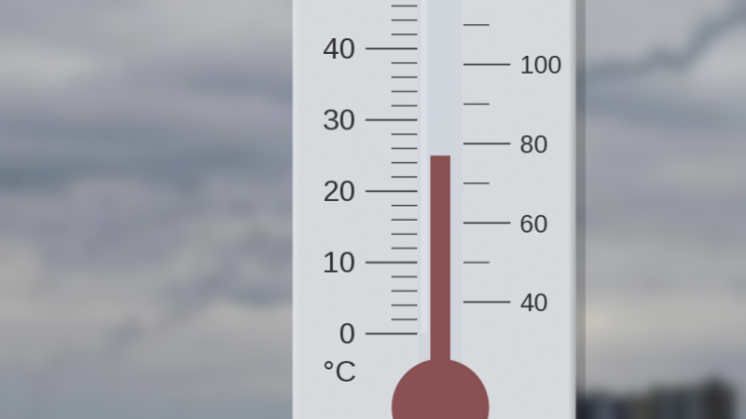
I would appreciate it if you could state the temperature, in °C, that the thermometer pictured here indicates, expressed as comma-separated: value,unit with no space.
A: 25,°C
